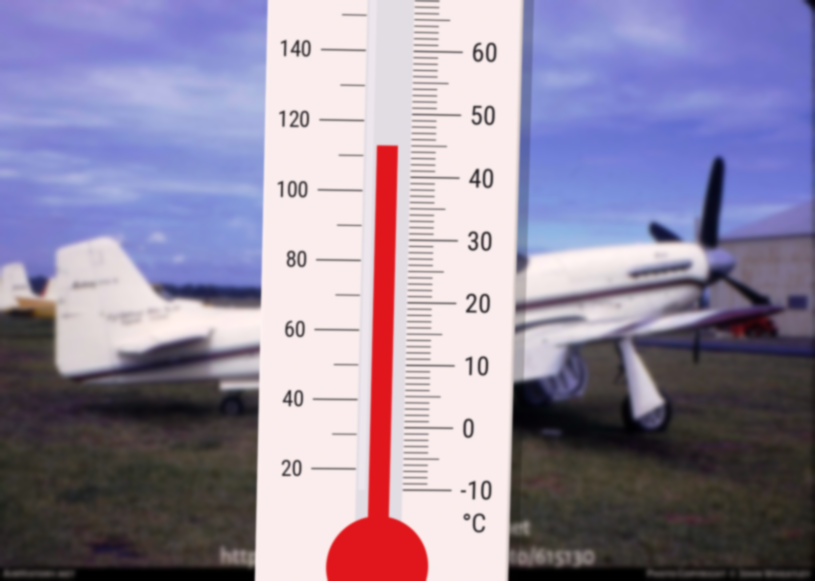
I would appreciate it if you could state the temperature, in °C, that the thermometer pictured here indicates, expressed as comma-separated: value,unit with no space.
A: 45,°C
